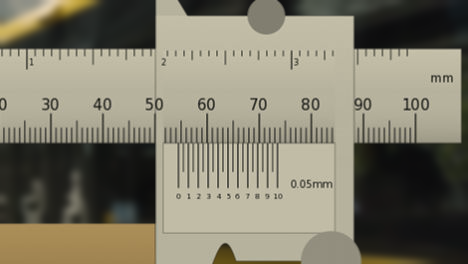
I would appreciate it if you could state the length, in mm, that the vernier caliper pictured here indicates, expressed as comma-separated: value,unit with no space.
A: 54.5,mm
